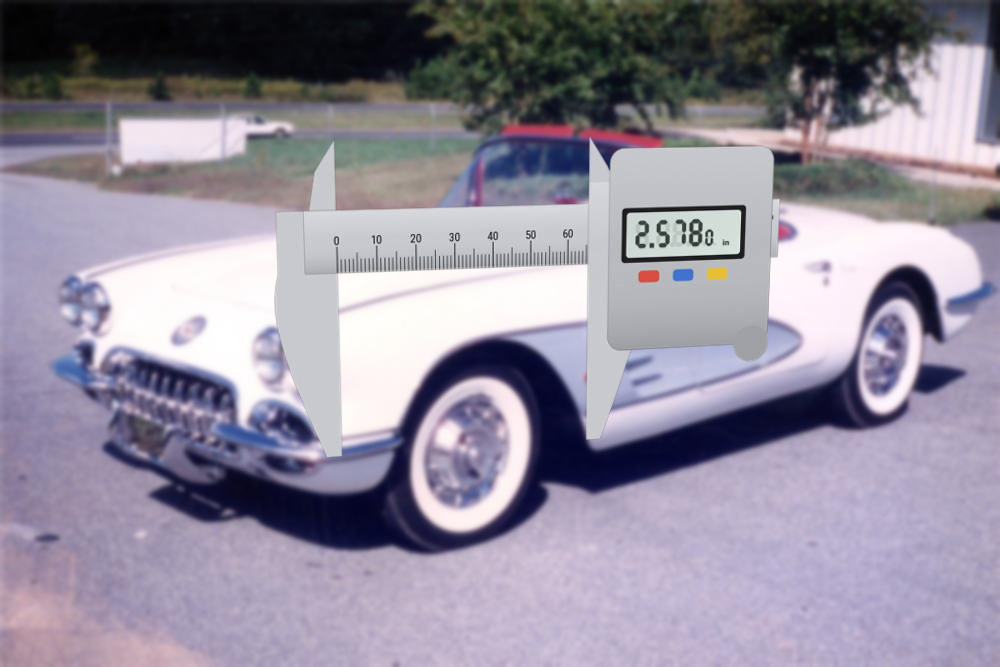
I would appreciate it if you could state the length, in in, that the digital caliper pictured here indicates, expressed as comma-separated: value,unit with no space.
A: 2.5780,in
